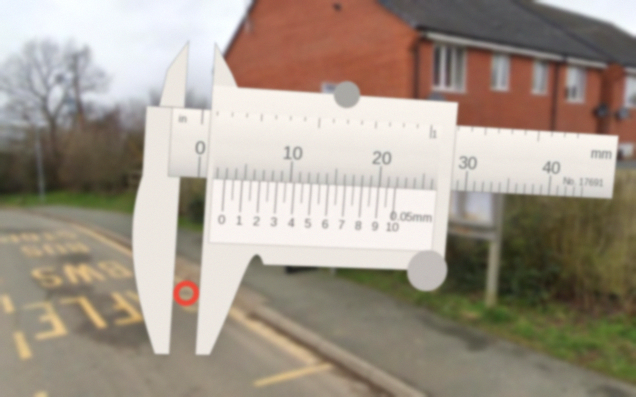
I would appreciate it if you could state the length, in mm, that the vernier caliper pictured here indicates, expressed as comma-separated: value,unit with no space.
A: 2.8,mm
